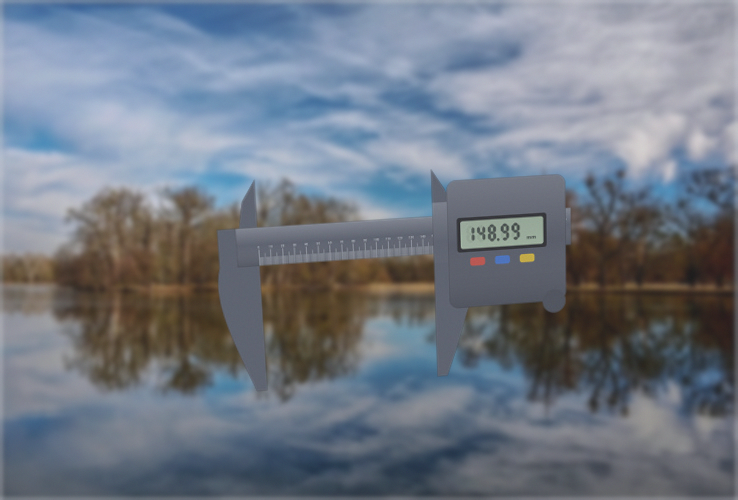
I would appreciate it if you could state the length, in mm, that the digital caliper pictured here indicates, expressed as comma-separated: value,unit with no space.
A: 148.99,mm
